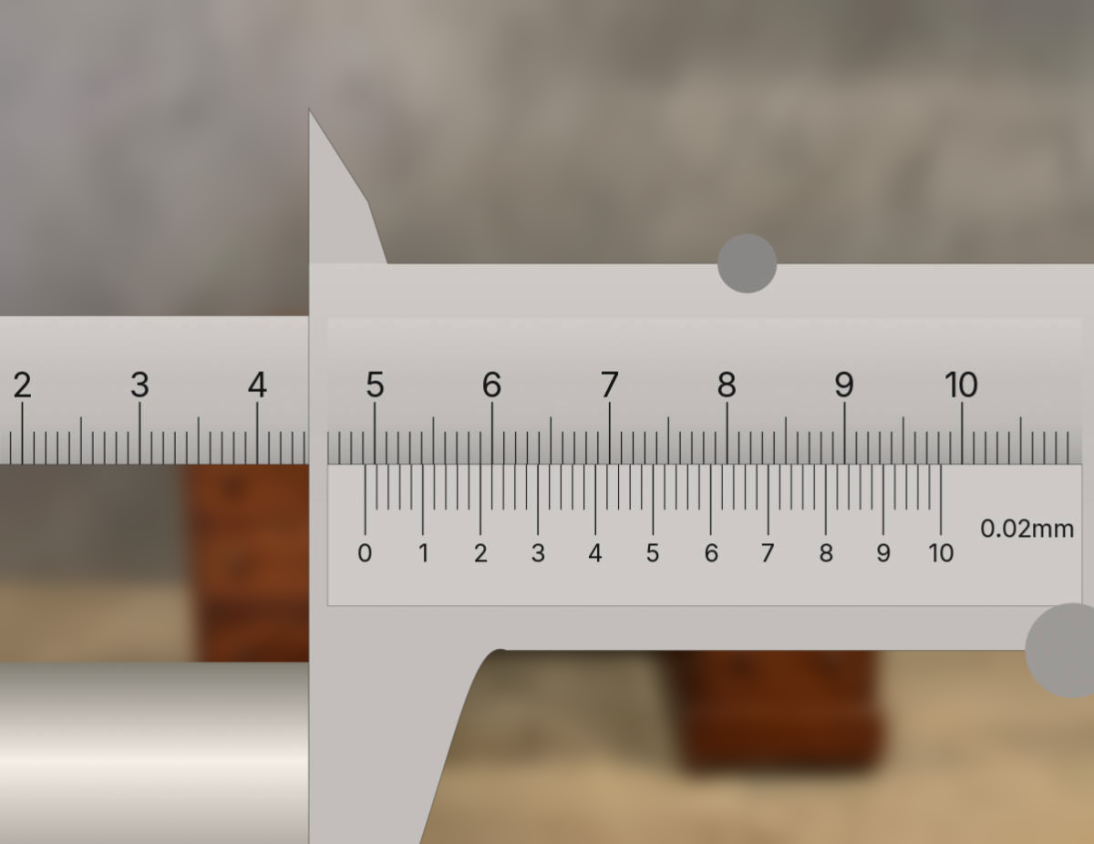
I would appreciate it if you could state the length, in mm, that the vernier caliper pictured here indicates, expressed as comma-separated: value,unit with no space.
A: 49.2,mm
